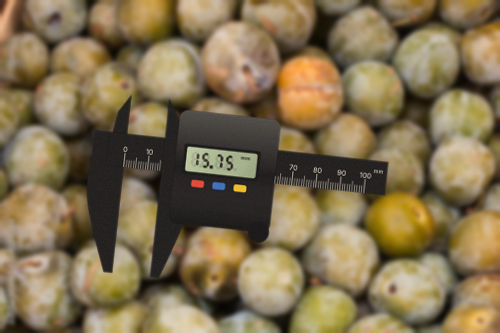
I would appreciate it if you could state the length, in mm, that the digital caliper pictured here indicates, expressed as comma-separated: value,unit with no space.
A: 15.75,mm
